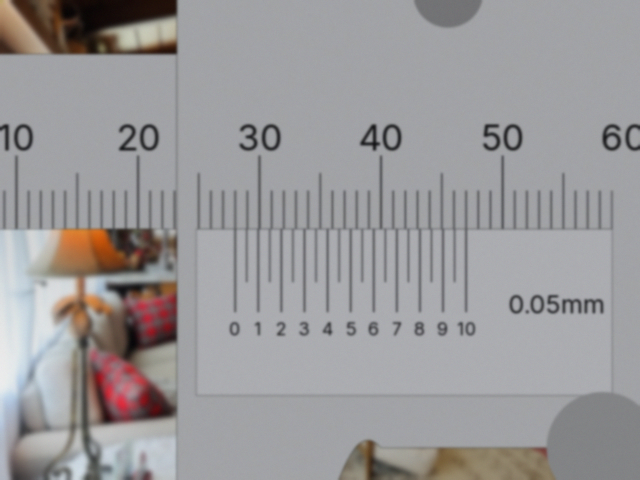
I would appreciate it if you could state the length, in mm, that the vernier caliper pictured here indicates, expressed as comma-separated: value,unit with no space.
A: 28.0,mm
